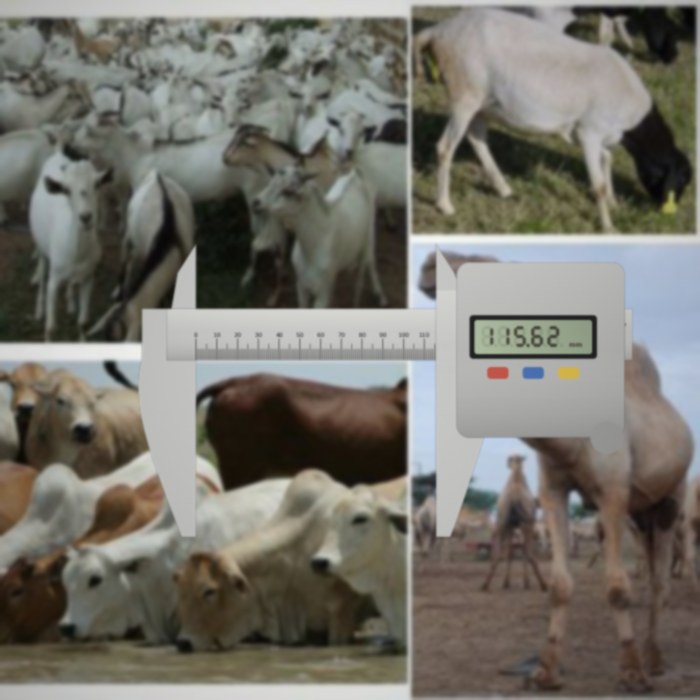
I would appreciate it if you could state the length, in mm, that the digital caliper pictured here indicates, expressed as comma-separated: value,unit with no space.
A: 115.62,mm
